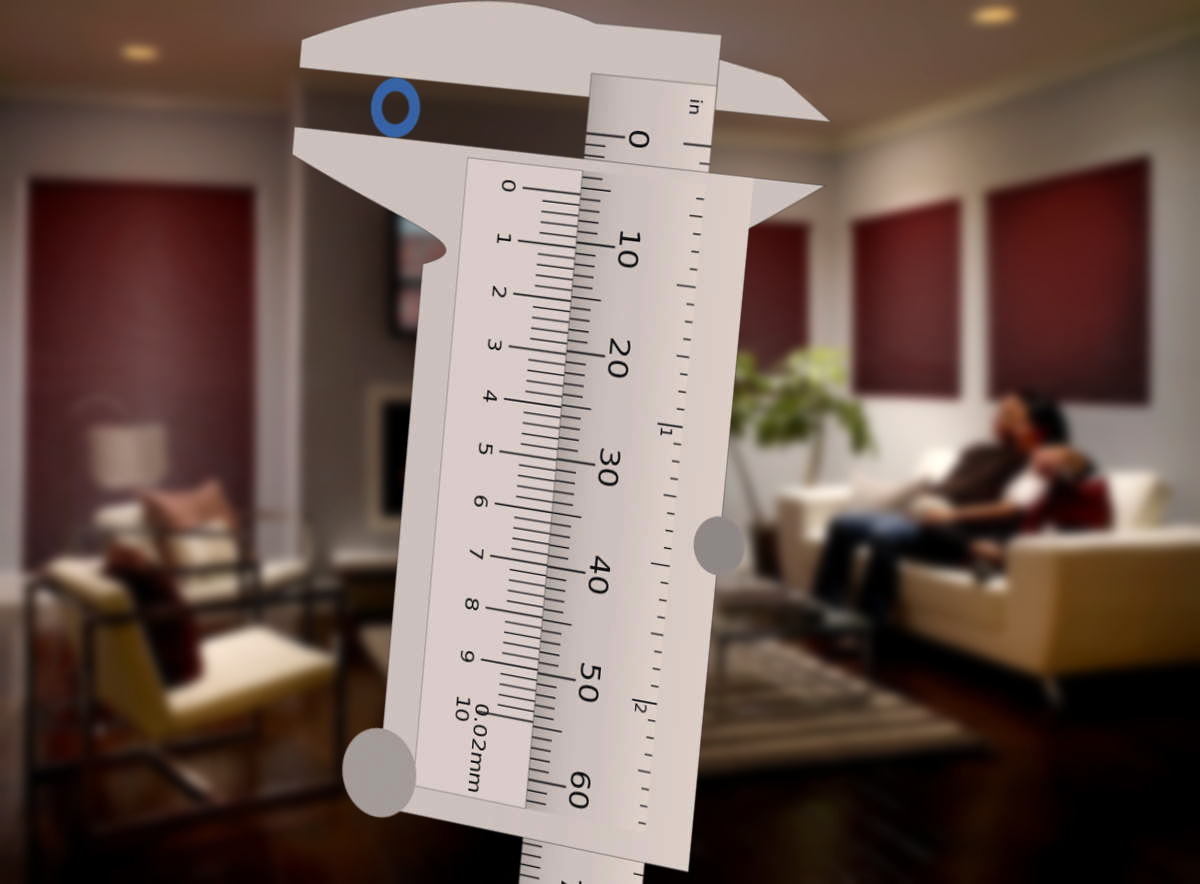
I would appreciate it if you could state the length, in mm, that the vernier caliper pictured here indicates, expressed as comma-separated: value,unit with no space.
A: 5.6,mm
